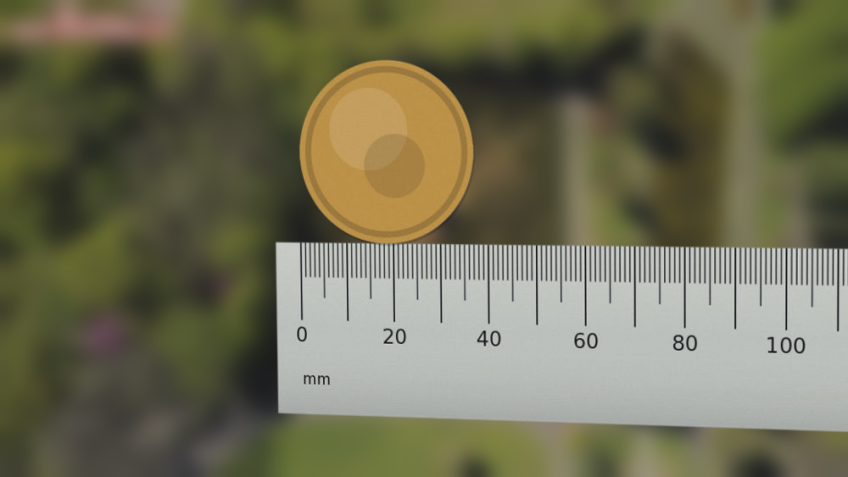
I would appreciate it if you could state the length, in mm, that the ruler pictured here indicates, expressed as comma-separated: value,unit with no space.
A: 37,mm
